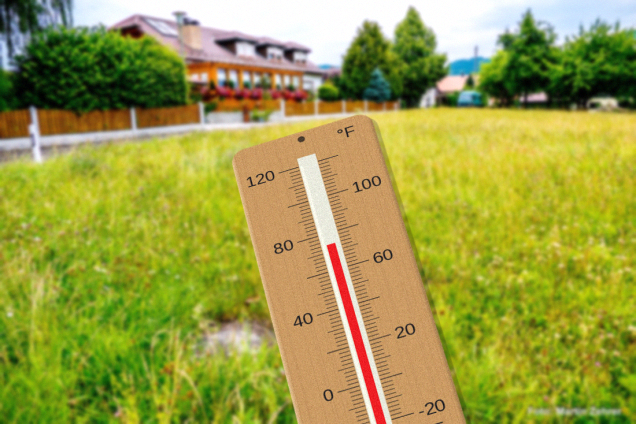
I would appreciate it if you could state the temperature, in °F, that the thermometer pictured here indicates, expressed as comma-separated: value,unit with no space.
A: 74,°F
